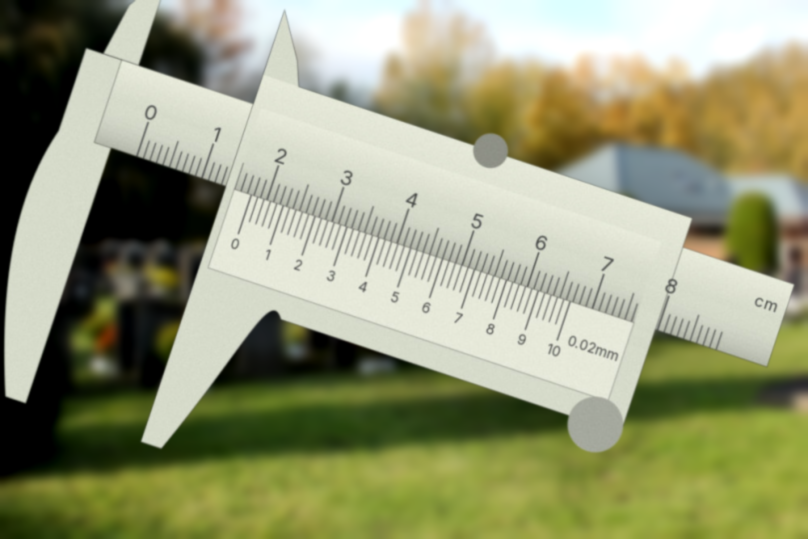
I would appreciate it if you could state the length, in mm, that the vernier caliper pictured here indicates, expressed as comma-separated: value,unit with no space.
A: 17.6,mm
